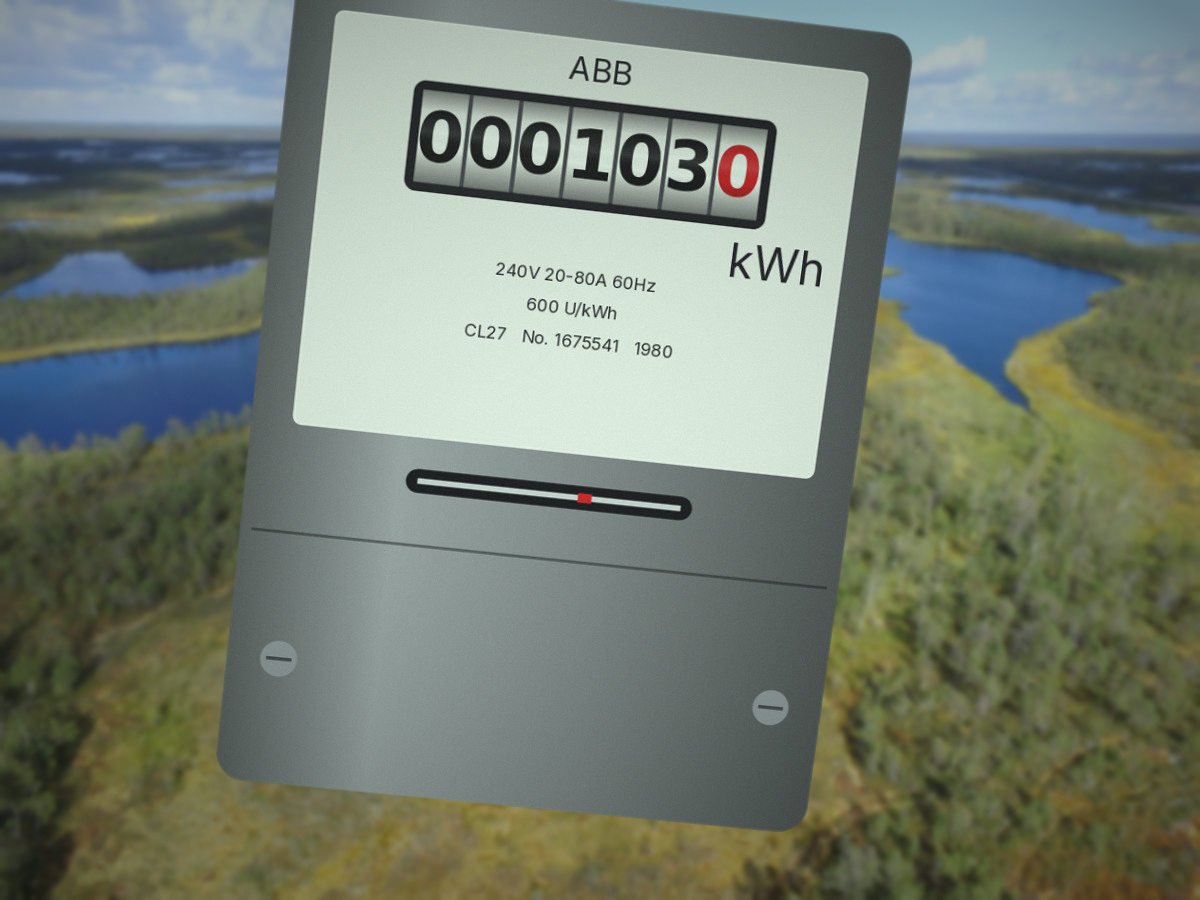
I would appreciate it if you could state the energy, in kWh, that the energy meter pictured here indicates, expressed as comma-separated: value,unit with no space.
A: 103.0,kWh
